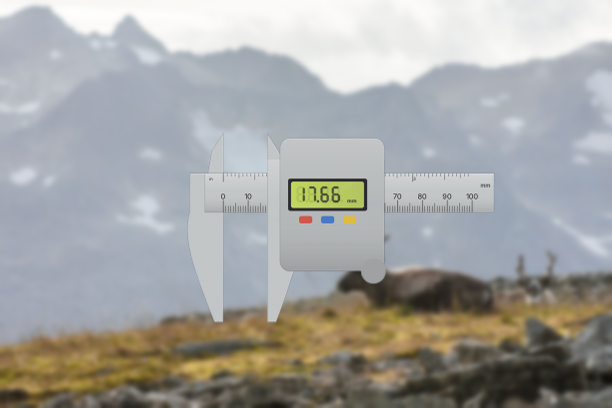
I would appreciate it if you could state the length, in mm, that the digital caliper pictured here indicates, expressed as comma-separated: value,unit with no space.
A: 17.66,mm
